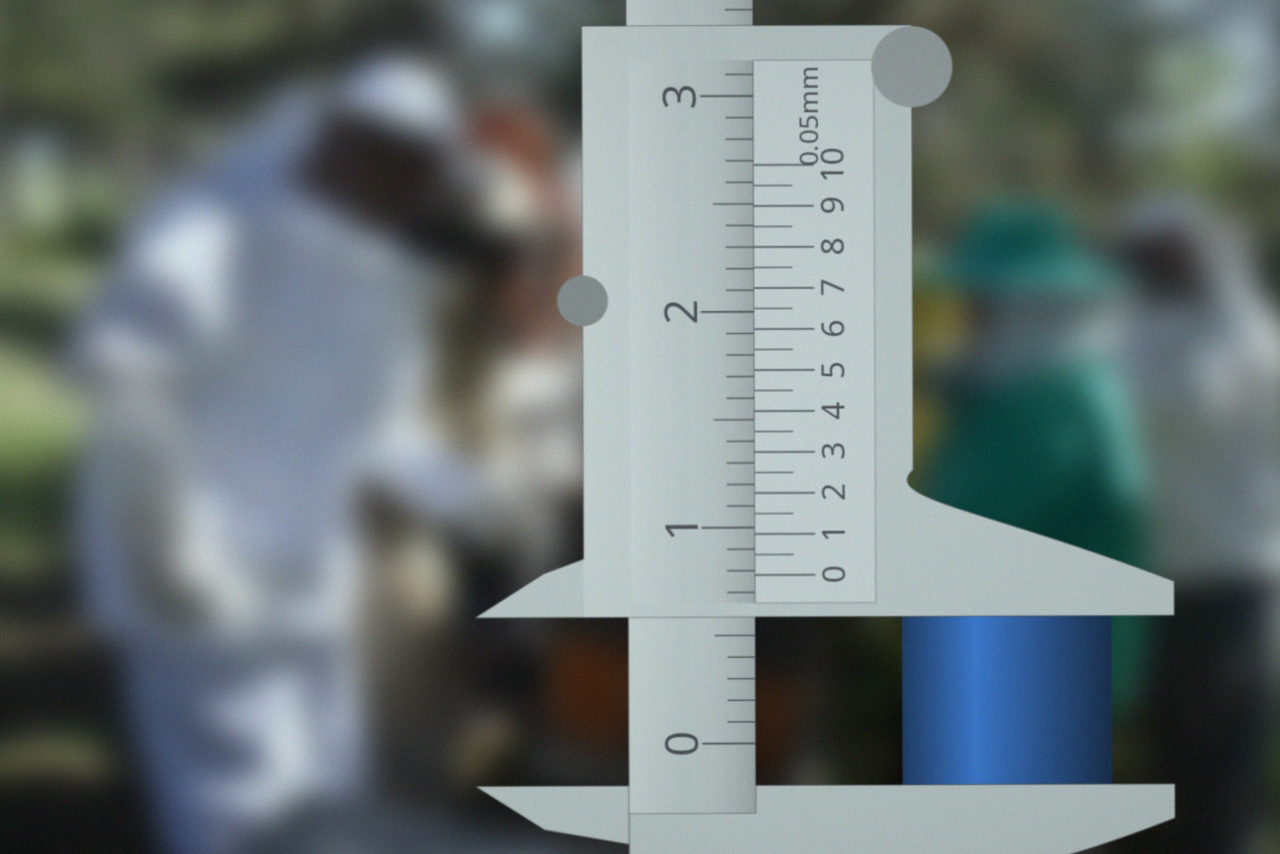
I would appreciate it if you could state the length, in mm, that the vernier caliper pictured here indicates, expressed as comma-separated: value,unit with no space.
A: 7.8,mm
